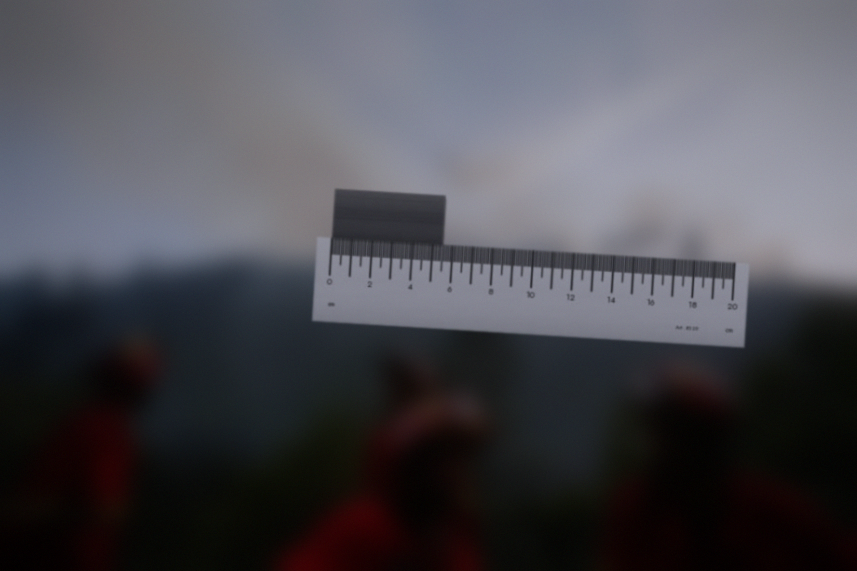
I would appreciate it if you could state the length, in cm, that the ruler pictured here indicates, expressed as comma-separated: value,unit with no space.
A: 5.5,cm
